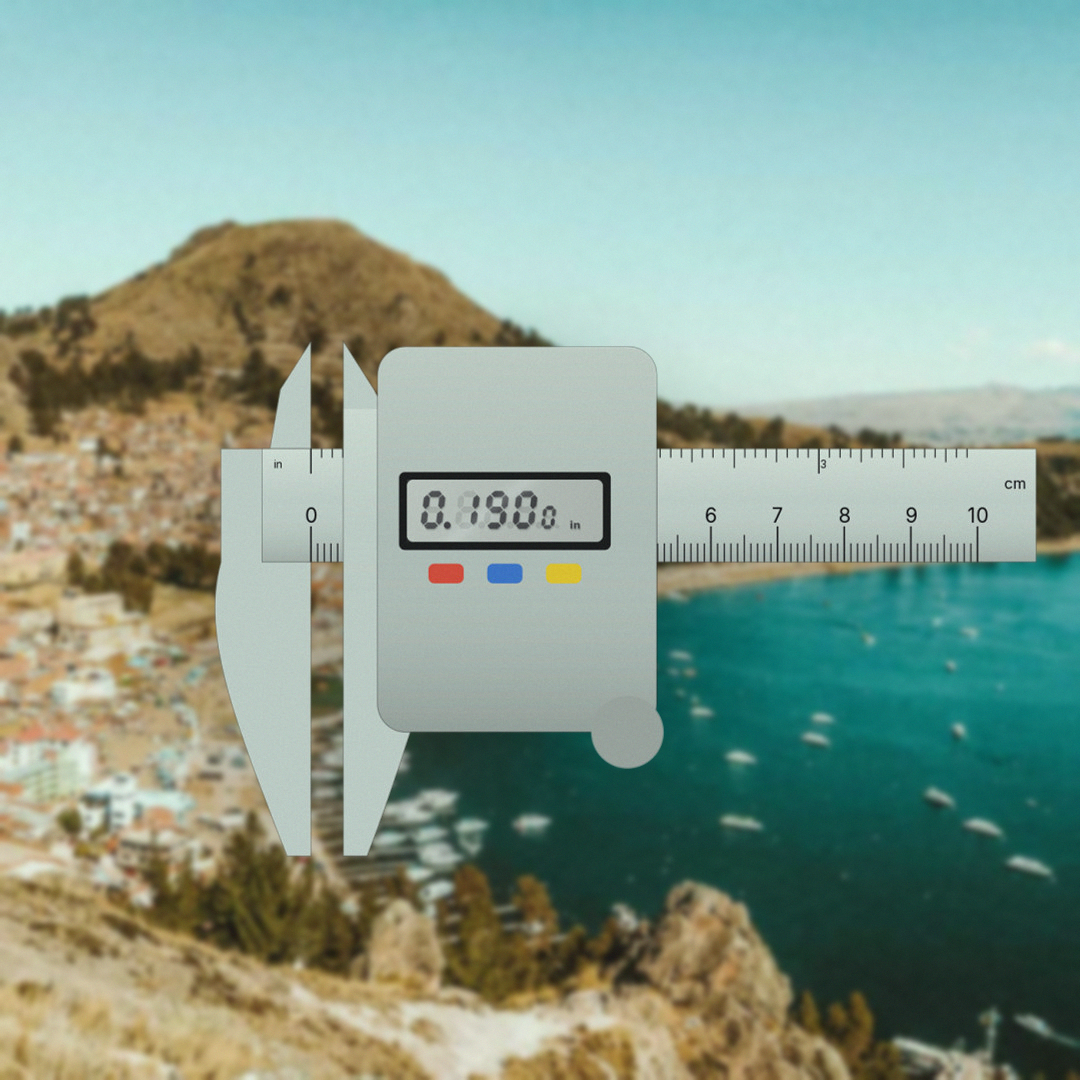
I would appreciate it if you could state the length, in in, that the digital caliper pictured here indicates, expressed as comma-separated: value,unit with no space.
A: 0.1900,in
